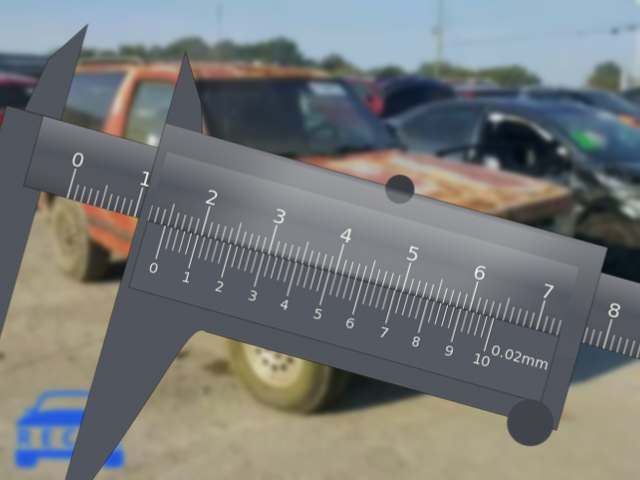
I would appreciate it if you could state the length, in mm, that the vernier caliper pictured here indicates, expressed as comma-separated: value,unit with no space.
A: 14.6,mm
